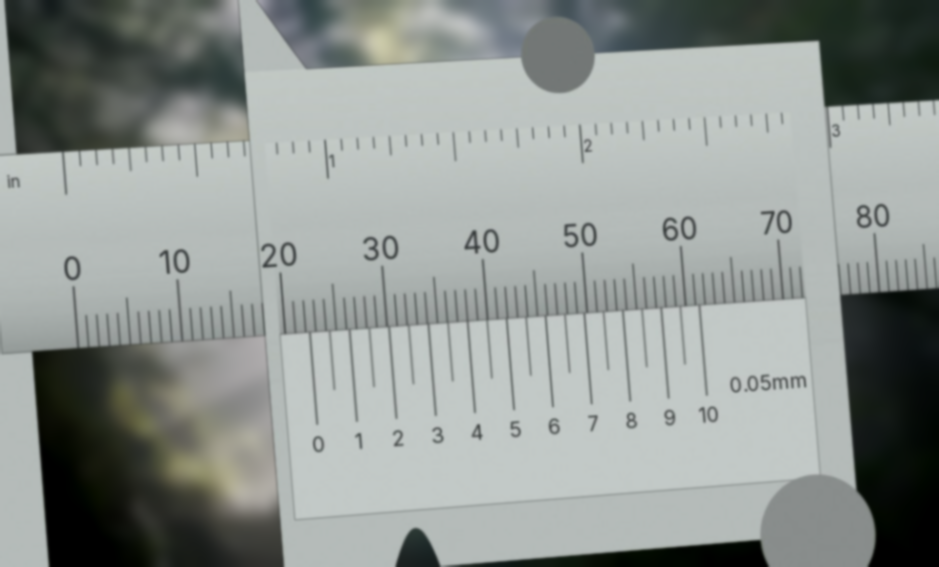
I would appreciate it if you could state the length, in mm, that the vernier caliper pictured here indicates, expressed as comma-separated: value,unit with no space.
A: 22.4,mm
